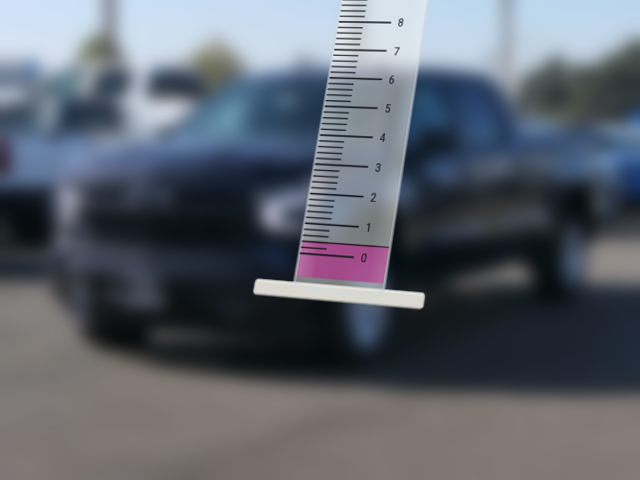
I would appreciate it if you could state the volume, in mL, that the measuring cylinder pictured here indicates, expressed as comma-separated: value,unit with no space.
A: 0.4,mL
